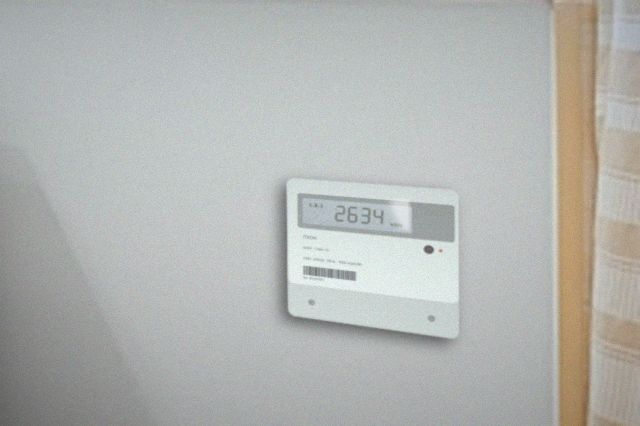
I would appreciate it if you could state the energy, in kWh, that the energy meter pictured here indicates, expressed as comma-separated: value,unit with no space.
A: 2634,kWh
